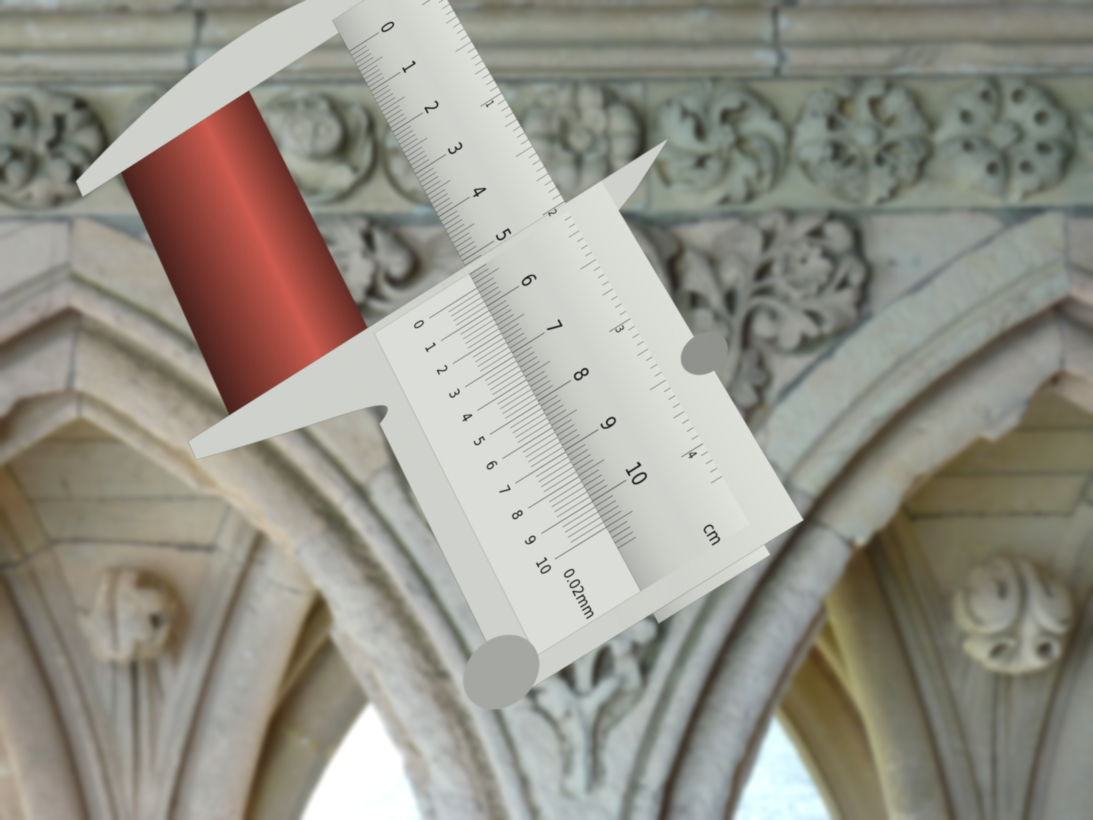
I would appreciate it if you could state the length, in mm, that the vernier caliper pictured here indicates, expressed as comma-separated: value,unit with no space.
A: 56.0,mm
